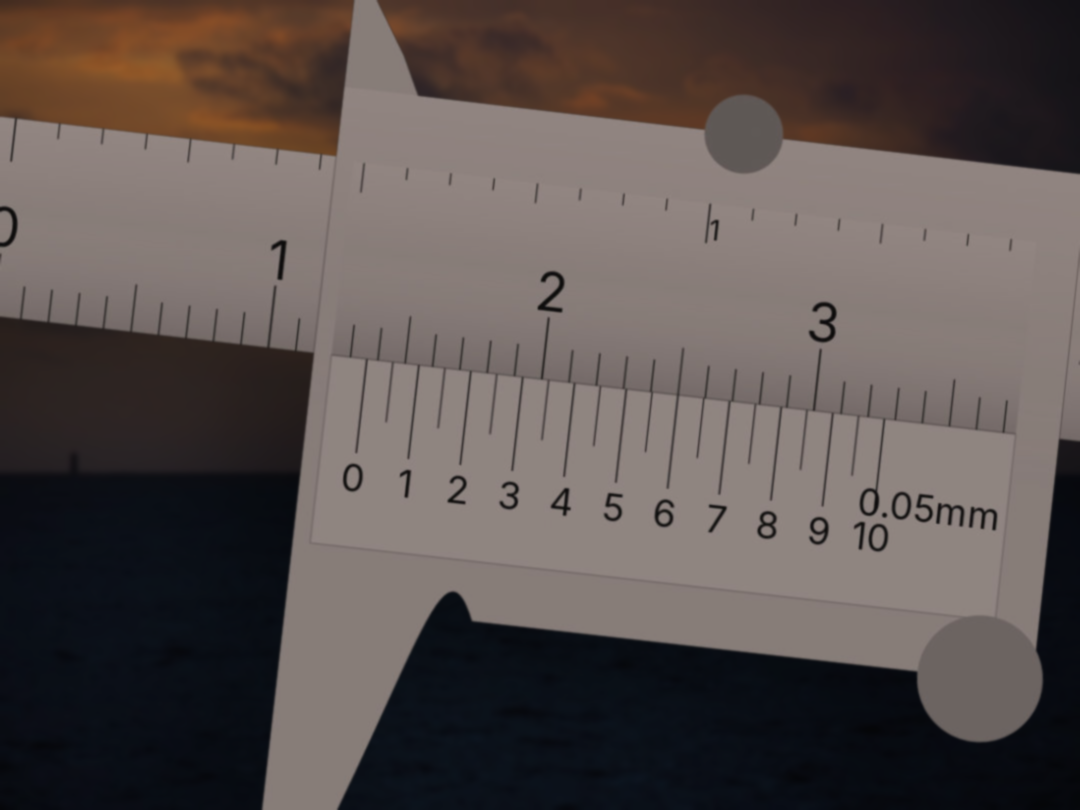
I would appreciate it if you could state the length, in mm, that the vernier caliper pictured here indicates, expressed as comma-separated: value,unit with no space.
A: 13.6,mm
